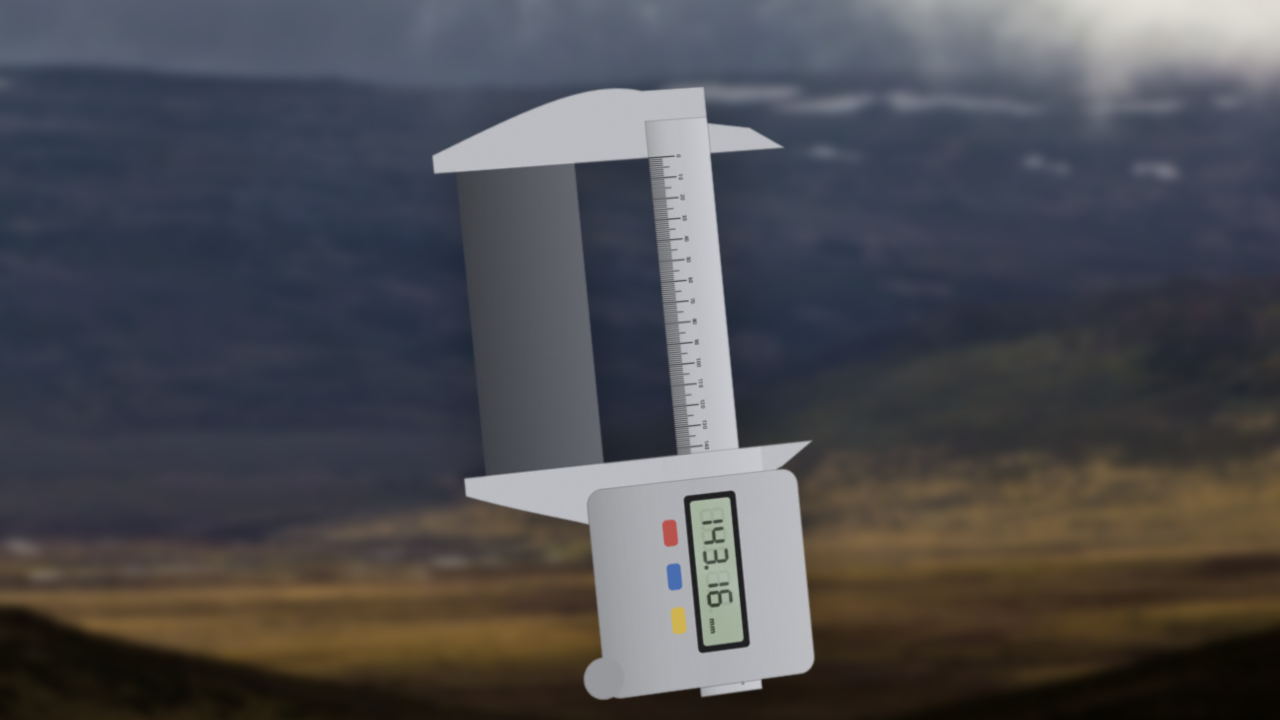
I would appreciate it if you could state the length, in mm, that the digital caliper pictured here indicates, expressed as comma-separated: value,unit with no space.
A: 143.16,mm
